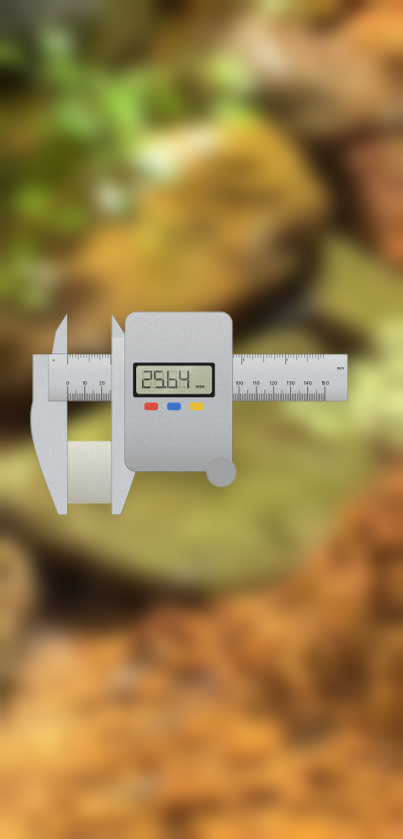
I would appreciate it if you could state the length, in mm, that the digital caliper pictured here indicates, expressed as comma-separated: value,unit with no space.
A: 25.64,mm
